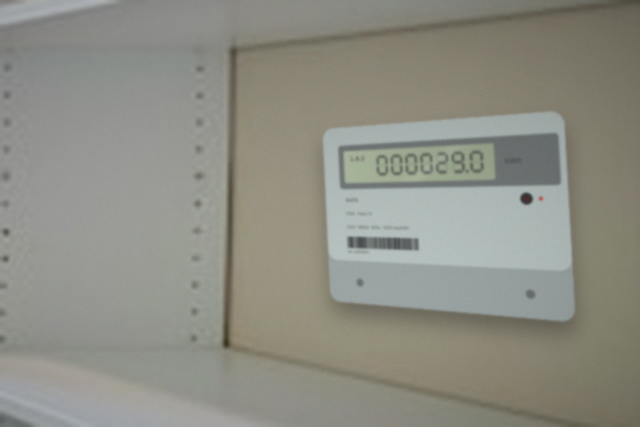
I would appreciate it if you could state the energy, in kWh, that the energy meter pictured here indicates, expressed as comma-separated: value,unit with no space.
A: 29.0,kWh
